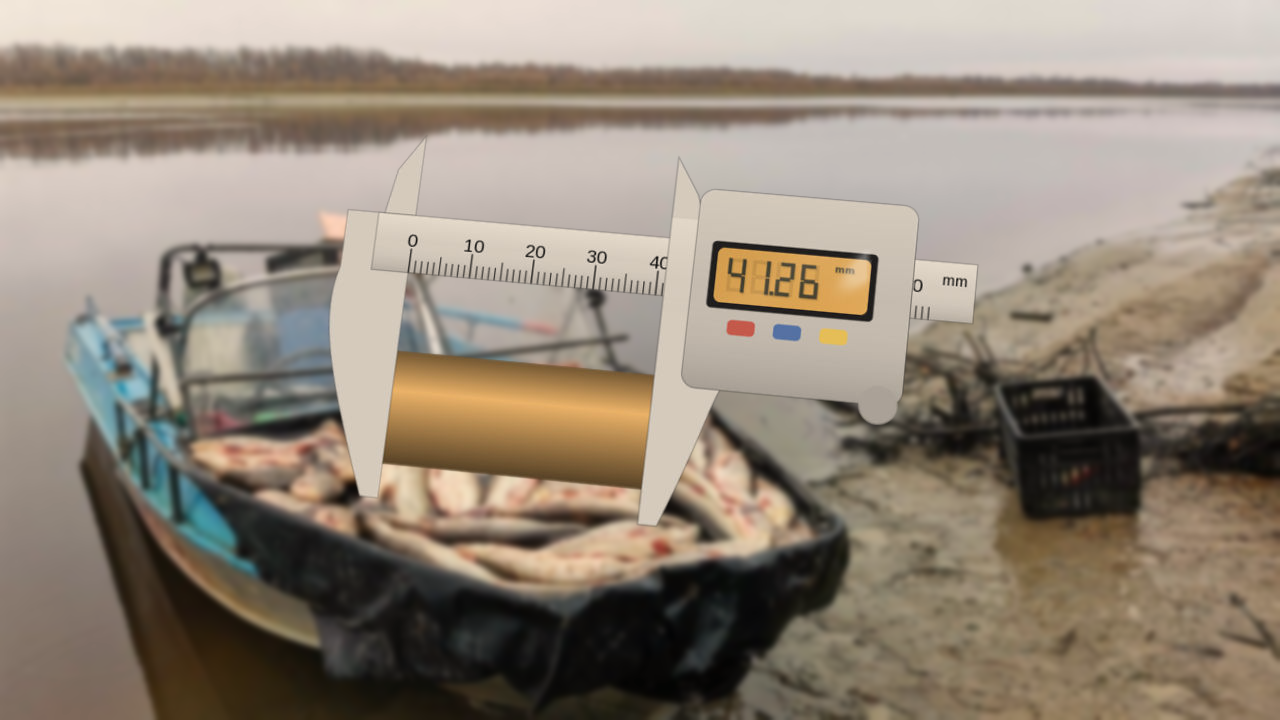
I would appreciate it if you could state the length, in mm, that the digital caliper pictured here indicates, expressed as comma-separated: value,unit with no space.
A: 41.26,mm
